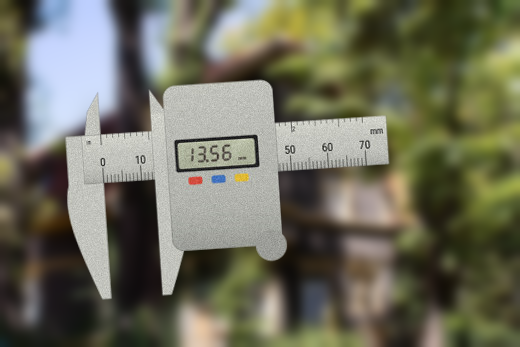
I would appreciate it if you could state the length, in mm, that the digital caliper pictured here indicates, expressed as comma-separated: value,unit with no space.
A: 13.56,mm
